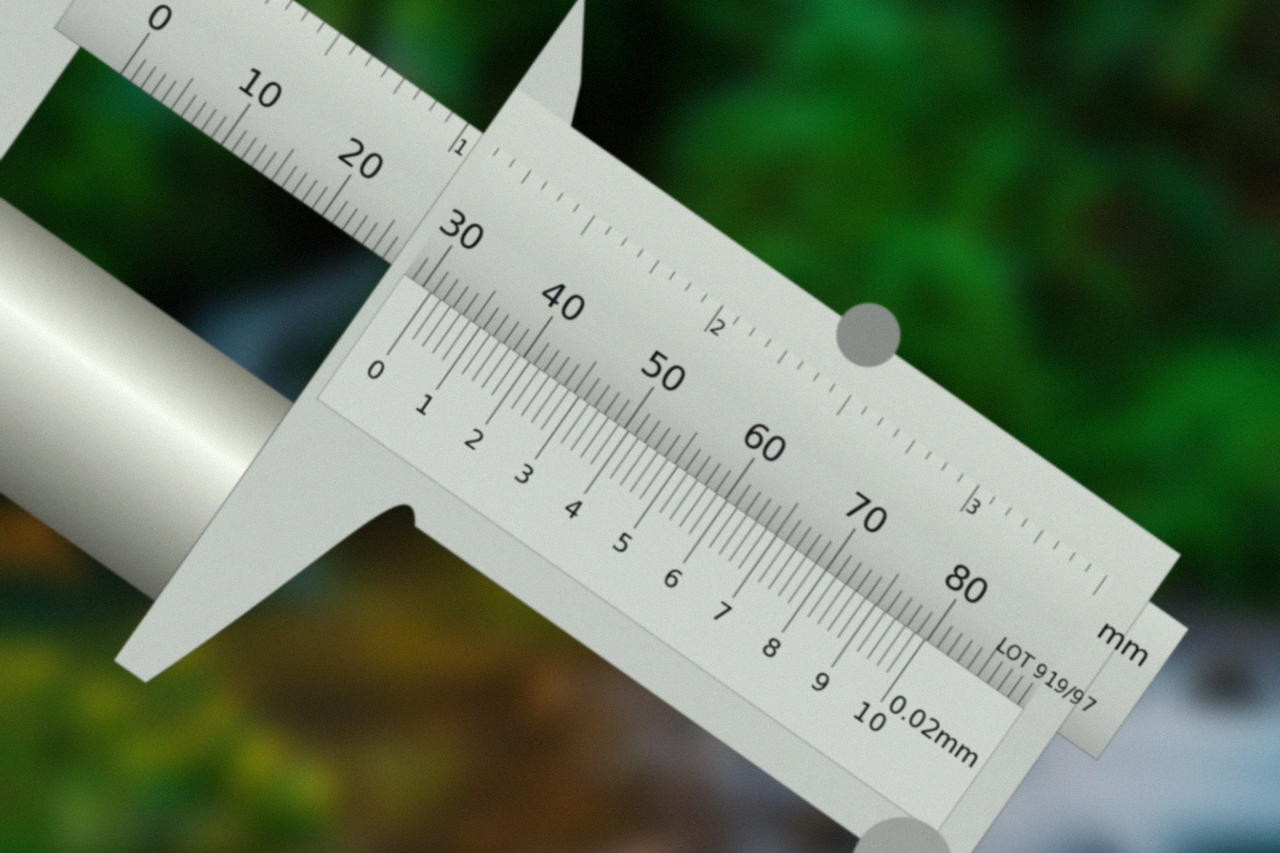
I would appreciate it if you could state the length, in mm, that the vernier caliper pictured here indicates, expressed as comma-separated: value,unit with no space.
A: 30.8,mm
